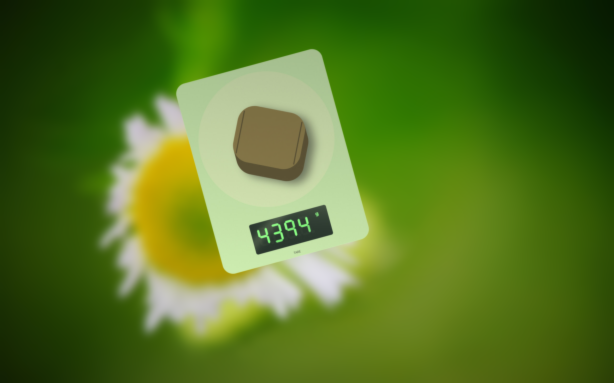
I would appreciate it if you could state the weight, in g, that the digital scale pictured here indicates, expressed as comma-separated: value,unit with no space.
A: 4394,g
